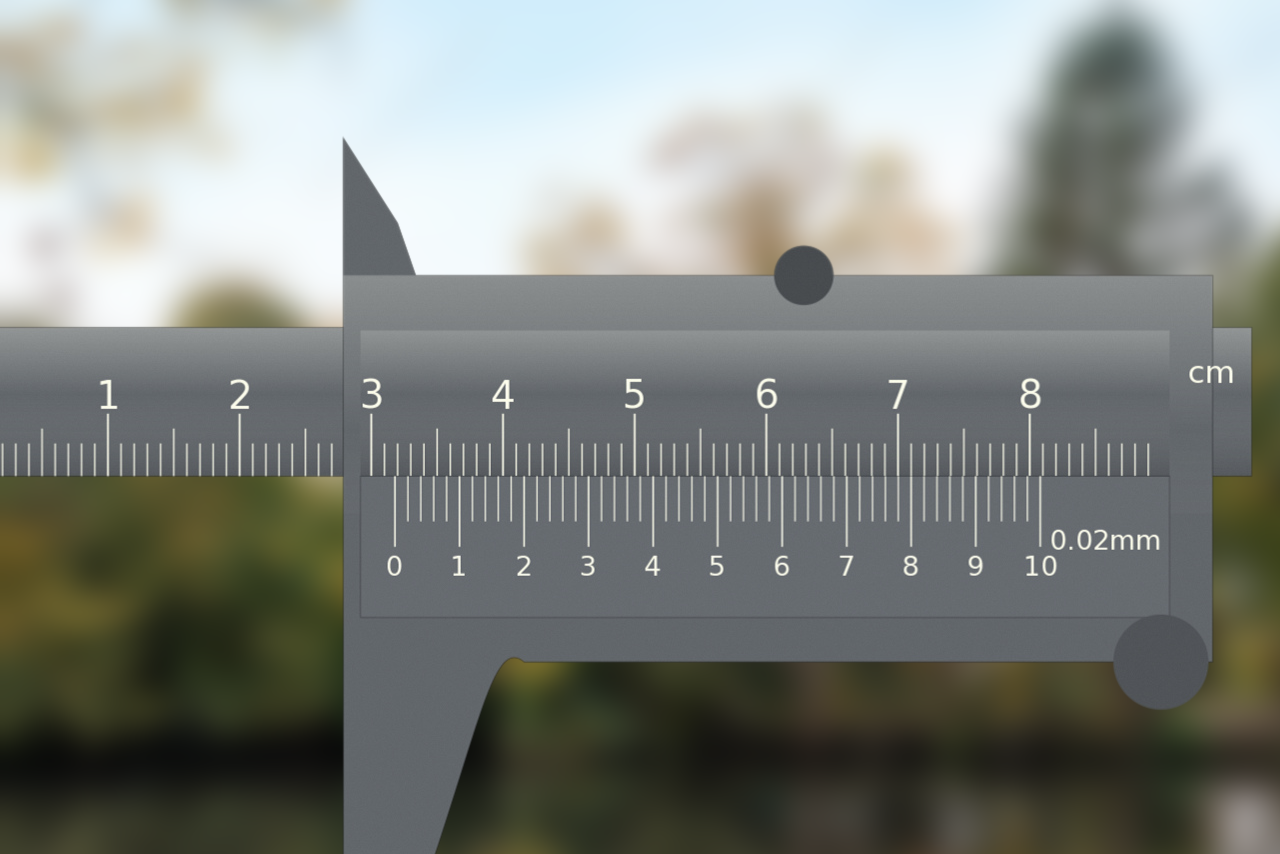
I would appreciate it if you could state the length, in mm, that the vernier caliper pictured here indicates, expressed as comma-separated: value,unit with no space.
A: 31.8,mm
